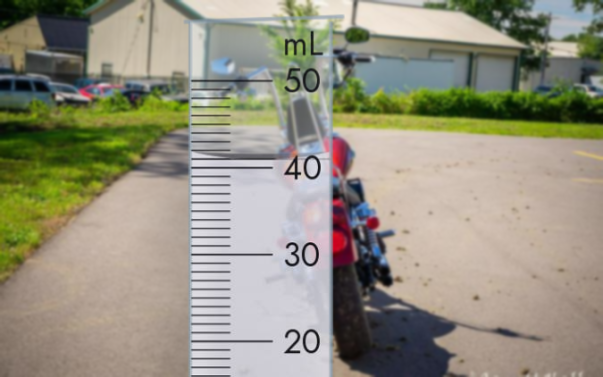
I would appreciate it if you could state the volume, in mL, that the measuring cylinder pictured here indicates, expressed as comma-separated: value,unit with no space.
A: 41,mL
